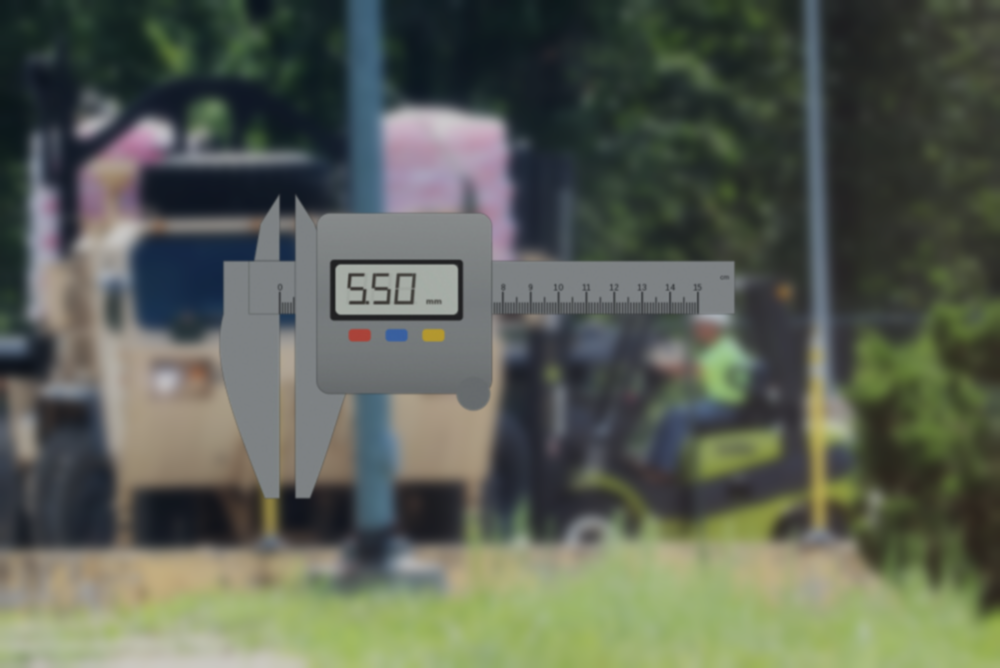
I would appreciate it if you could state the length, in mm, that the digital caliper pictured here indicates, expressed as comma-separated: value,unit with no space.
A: 5.50,mm
